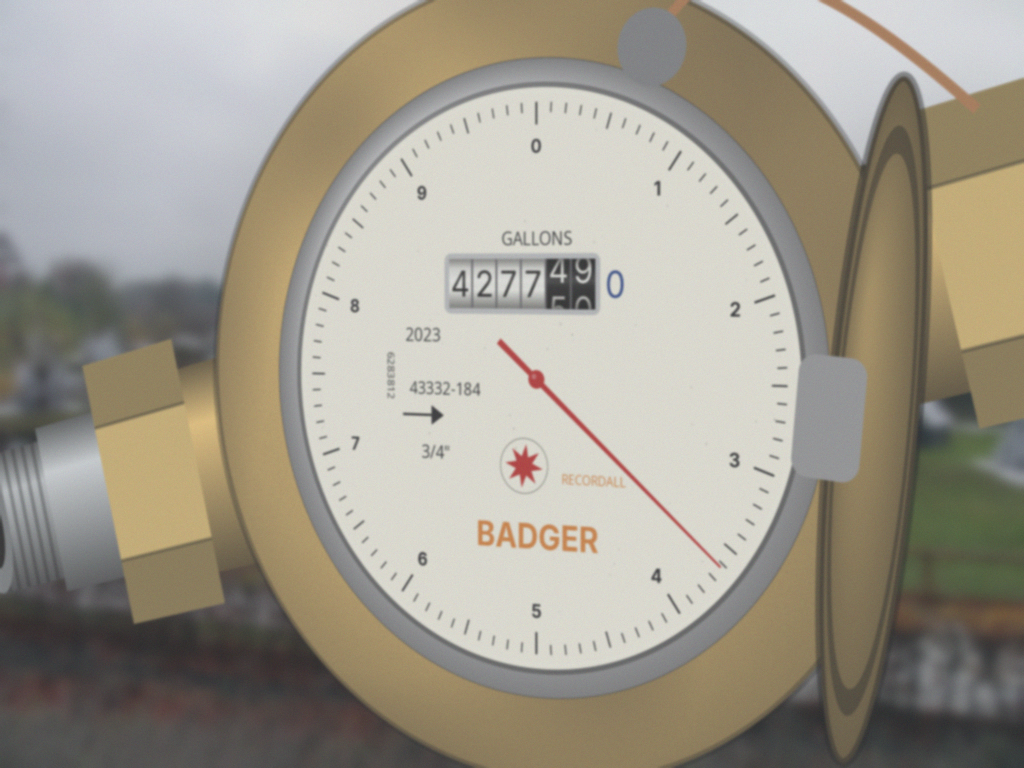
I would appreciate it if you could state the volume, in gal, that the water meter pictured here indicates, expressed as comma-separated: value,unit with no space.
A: 4277493.6,gal
